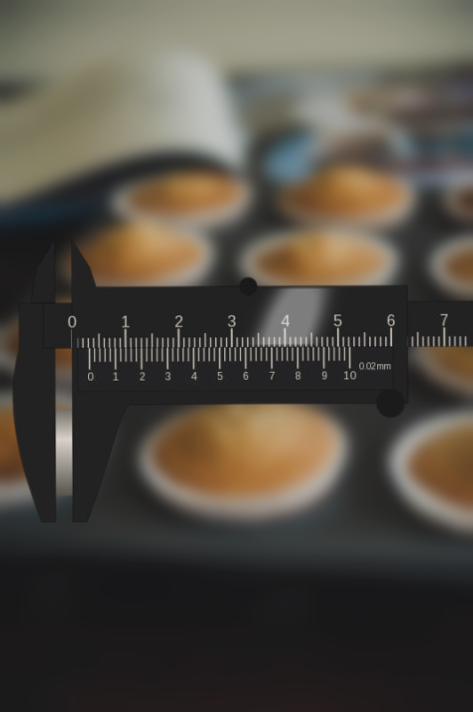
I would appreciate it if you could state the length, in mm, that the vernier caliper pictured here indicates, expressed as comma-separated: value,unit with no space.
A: 3.2,mm
